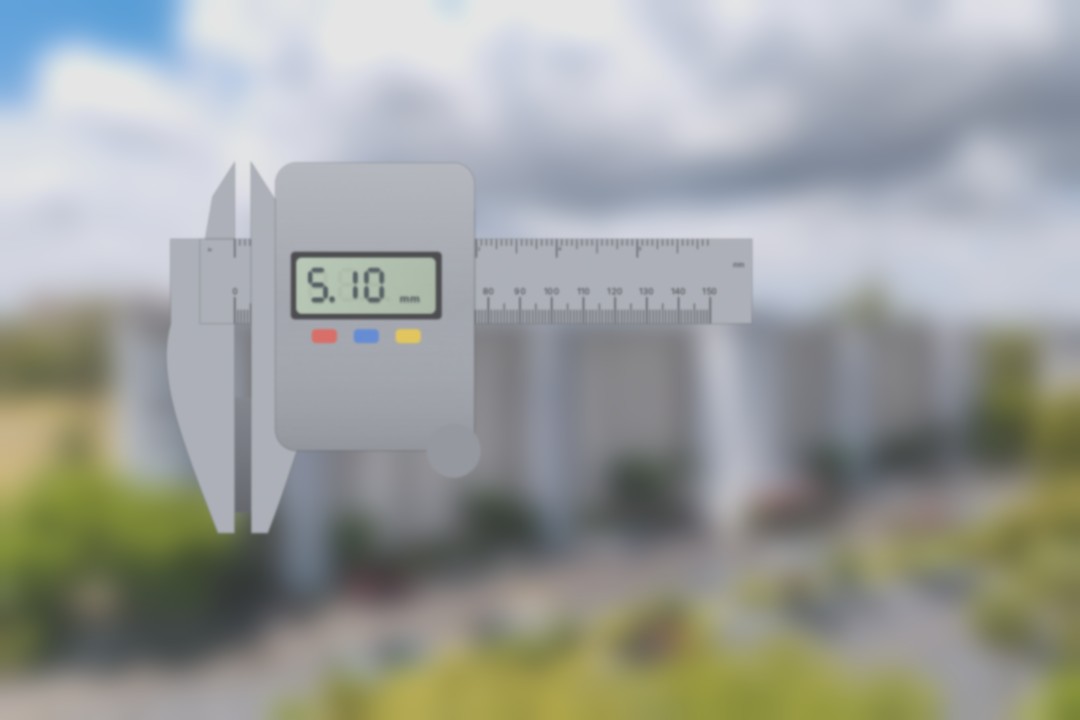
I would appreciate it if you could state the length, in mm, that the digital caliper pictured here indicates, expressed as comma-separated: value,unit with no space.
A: 5.10,mm
